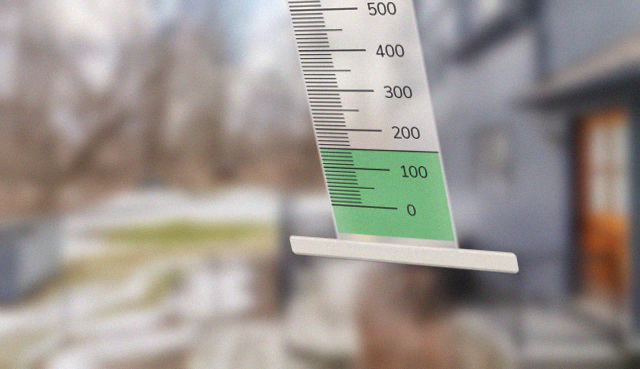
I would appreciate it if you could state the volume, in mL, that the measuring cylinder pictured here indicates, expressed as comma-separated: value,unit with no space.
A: 150,mL
